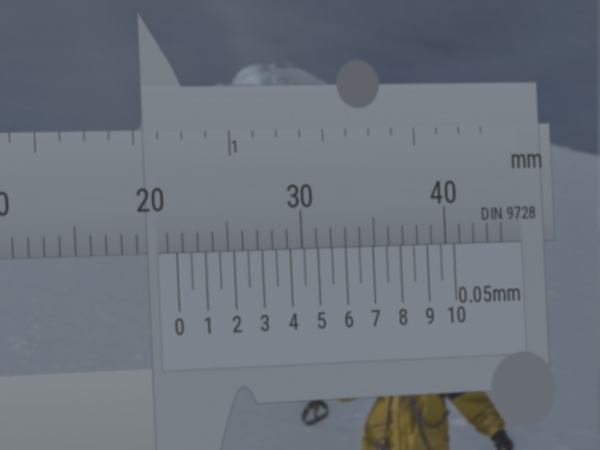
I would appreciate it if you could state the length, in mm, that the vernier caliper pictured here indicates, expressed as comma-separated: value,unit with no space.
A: 21.6,mm
